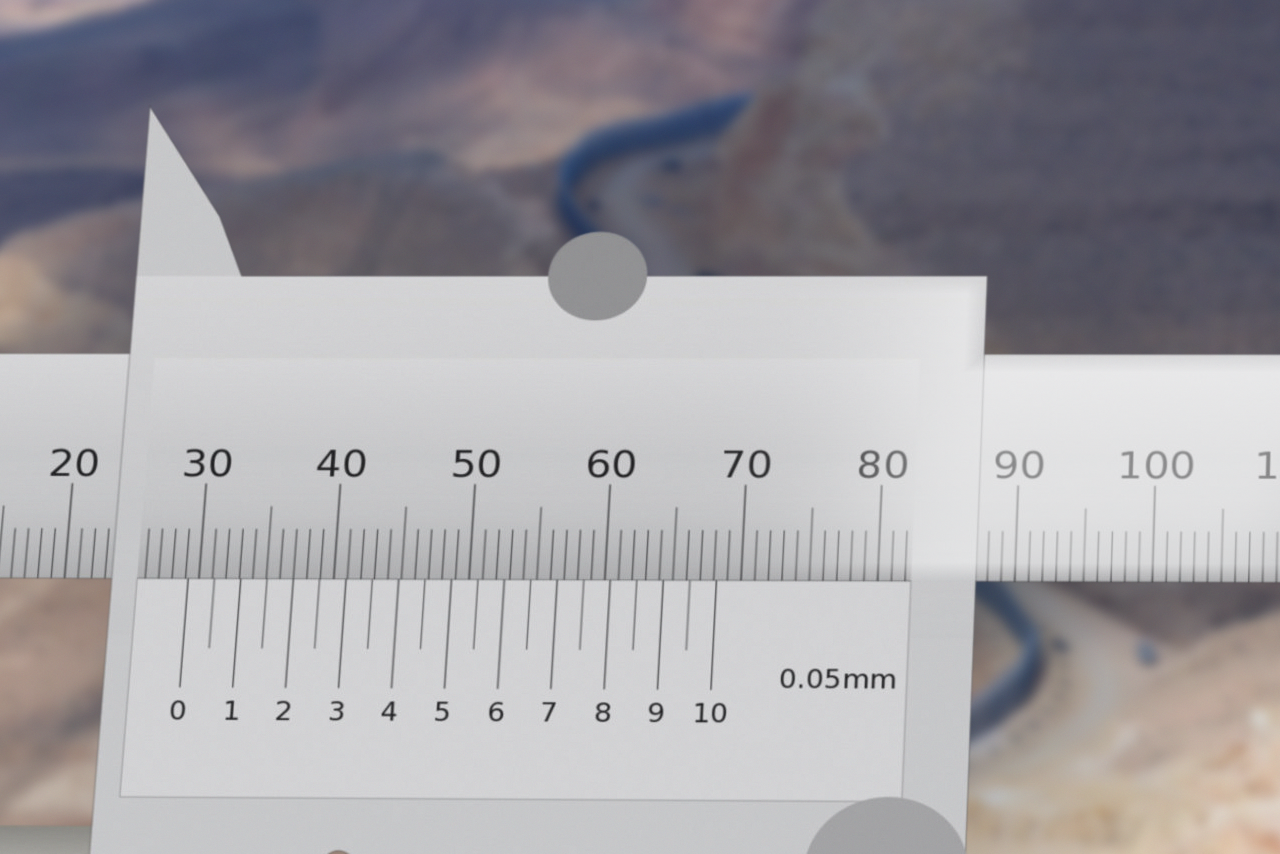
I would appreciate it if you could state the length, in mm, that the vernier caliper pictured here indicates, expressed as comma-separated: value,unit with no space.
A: 29.2,mm
